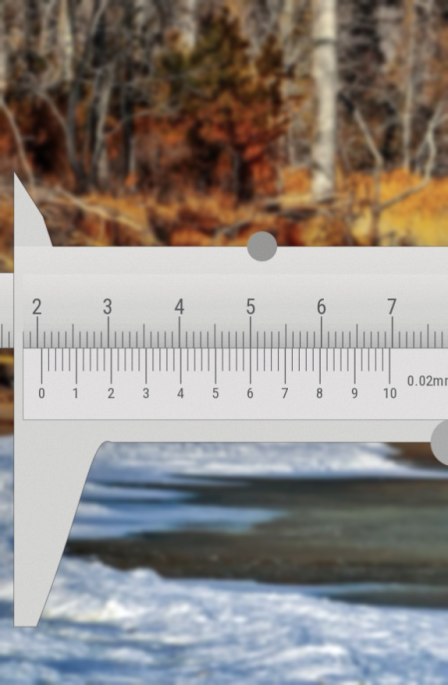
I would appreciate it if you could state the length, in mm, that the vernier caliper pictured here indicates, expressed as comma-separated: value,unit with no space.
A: 20.6,mm
